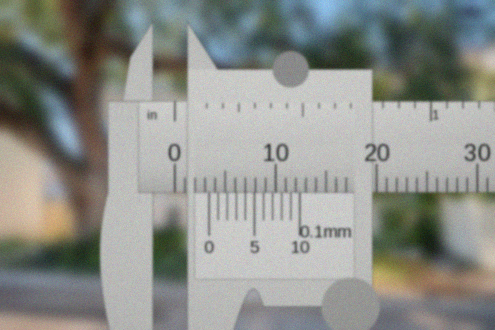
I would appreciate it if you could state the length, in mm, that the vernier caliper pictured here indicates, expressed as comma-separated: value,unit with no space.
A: 3.4,mm
